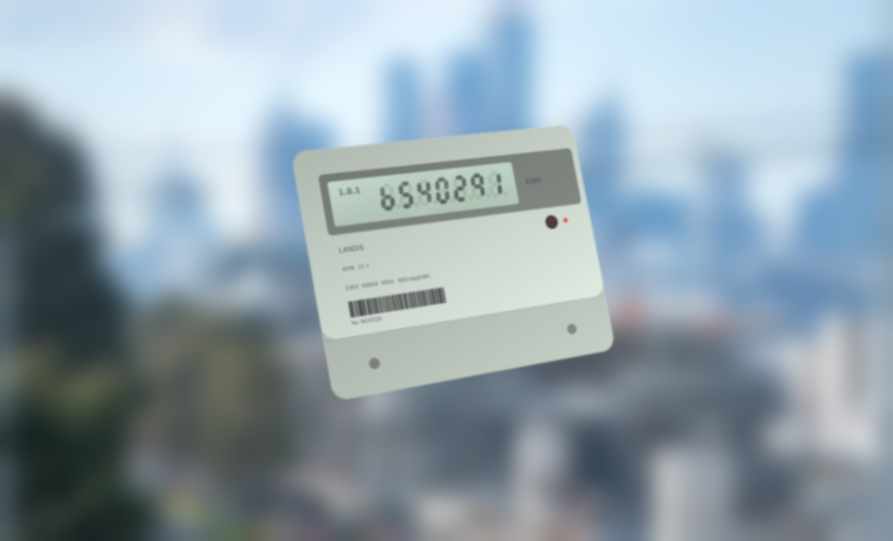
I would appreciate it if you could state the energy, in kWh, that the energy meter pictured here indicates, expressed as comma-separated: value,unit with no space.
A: 6540291,kWh
